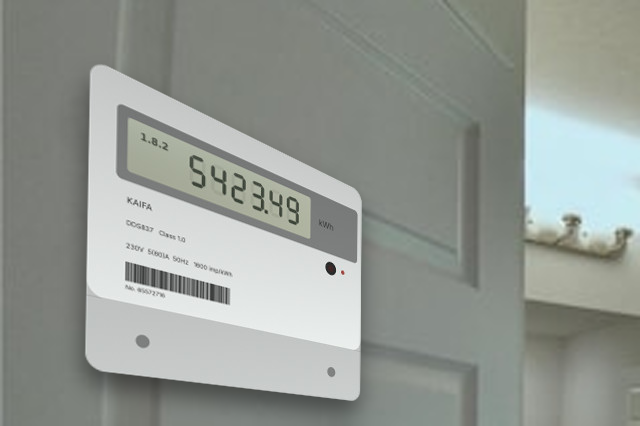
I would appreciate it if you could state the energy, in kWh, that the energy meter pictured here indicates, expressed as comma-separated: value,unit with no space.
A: 5423.49,kWh
